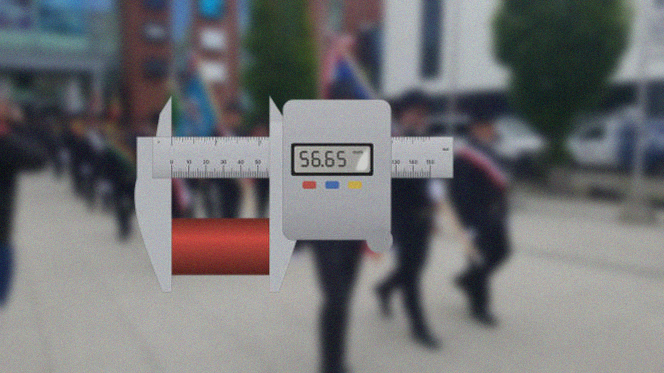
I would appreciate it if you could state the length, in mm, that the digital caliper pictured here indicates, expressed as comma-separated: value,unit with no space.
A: 56.65,mm
